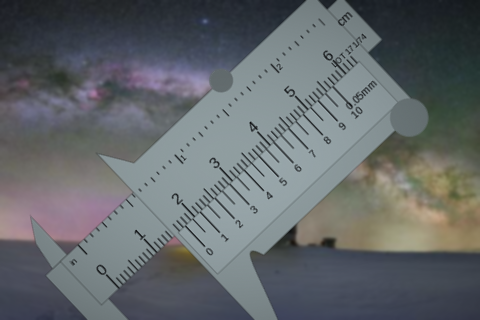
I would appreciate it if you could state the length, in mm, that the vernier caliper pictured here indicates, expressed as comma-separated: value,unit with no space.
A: 17.5,mm
